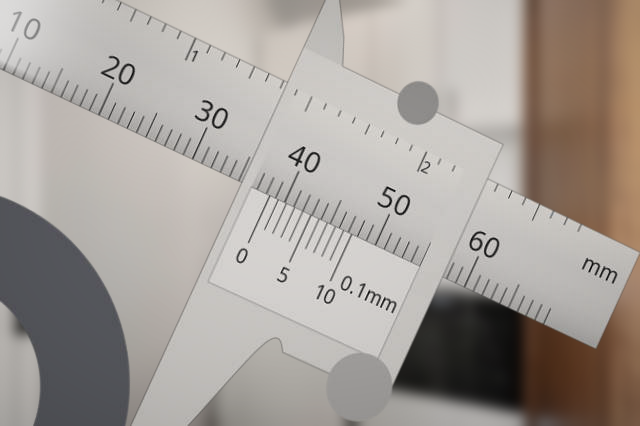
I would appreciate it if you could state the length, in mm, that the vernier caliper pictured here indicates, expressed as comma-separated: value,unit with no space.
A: 38.4,mm
